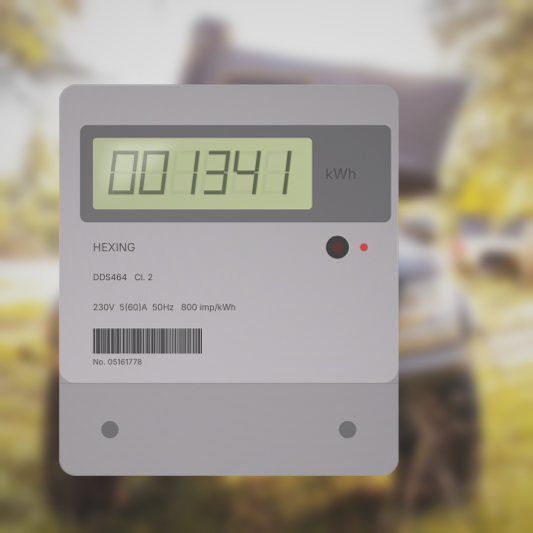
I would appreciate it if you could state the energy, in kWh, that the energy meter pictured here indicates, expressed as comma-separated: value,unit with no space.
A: 1341,kWh
